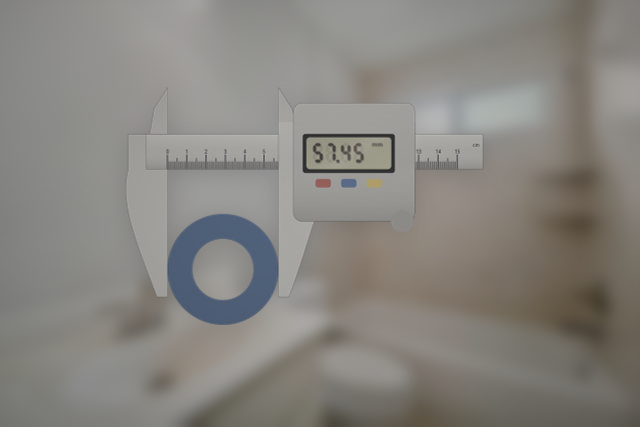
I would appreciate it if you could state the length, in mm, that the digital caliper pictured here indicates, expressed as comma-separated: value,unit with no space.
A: 57.45,mm
